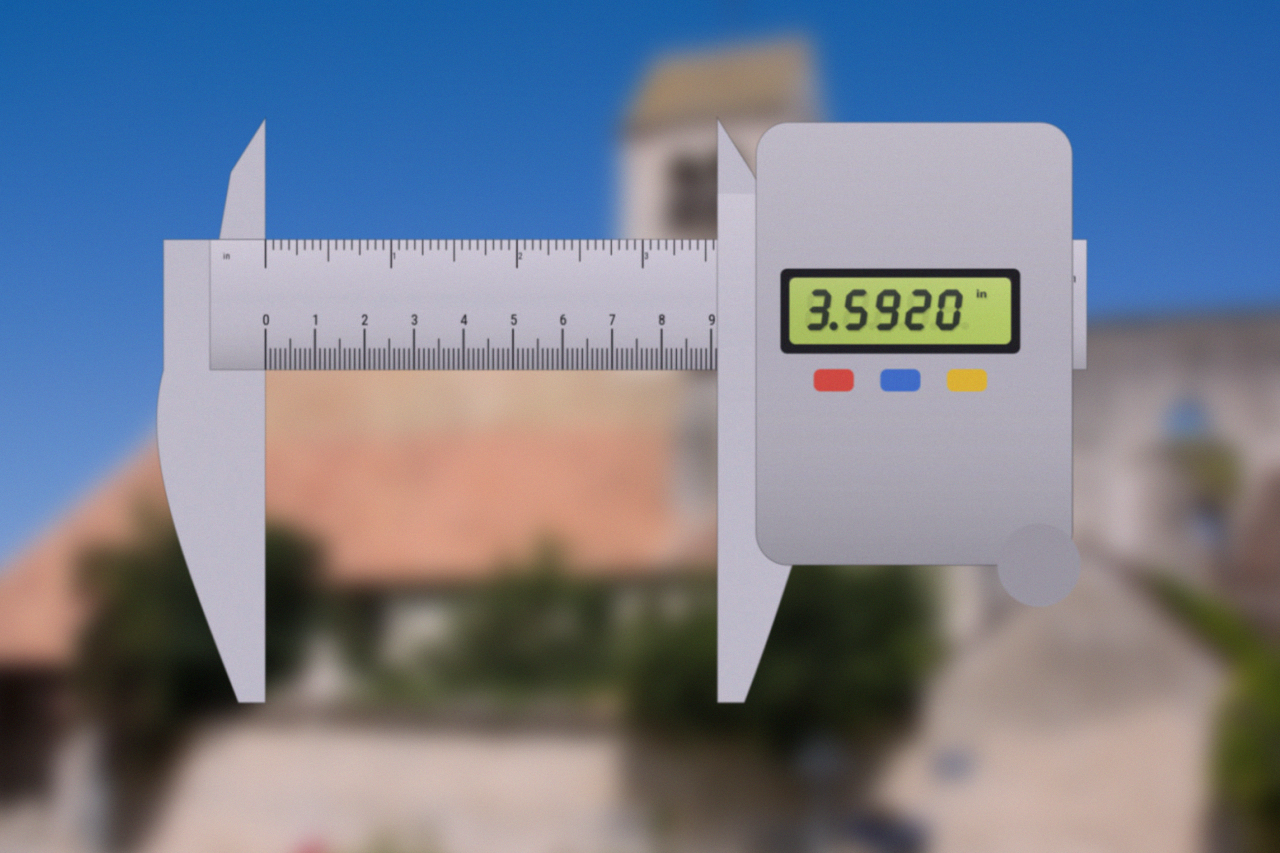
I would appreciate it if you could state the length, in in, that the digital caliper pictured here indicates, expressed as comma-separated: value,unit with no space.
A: 3.5920,in
